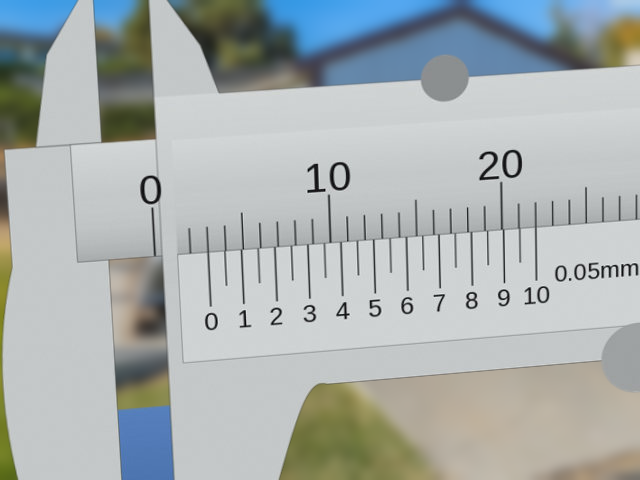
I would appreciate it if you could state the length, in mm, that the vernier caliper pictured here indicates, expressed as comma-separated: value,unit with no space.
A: 3.0,mm
